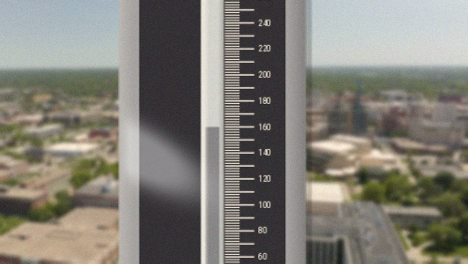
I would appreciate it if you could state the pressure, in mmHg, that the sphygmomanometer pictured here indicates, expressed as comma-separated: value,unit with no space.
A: 160,mmHg
